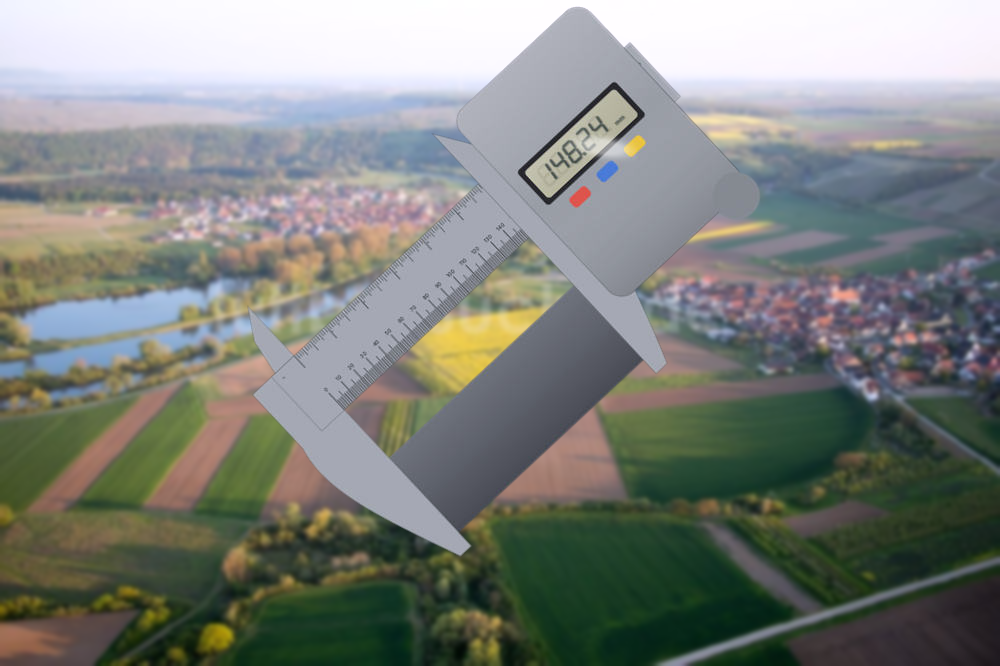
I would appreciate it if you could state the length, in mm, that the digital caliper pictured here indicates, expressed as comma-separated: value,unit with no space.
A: 148.24,mm
